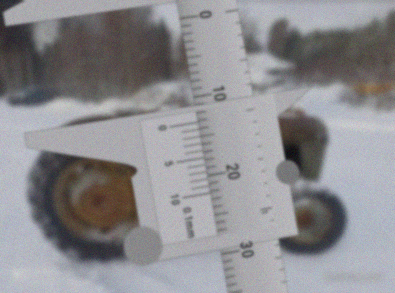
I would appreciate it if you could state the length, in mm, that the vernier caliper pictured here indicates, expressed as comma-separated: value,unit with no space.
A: 13.2,mm
